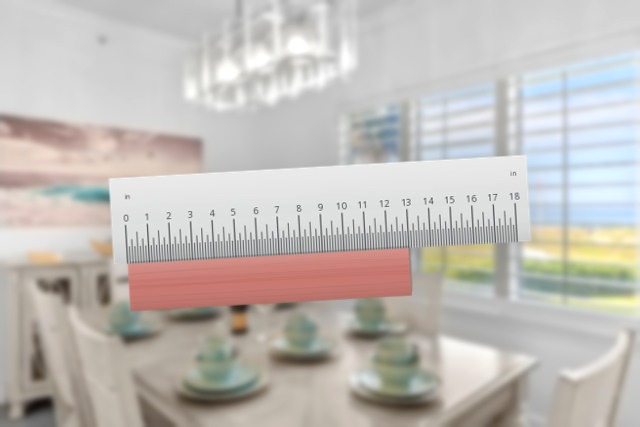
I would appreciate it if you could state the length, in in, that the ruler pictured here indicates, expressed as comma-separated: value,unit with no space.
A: 13,in
